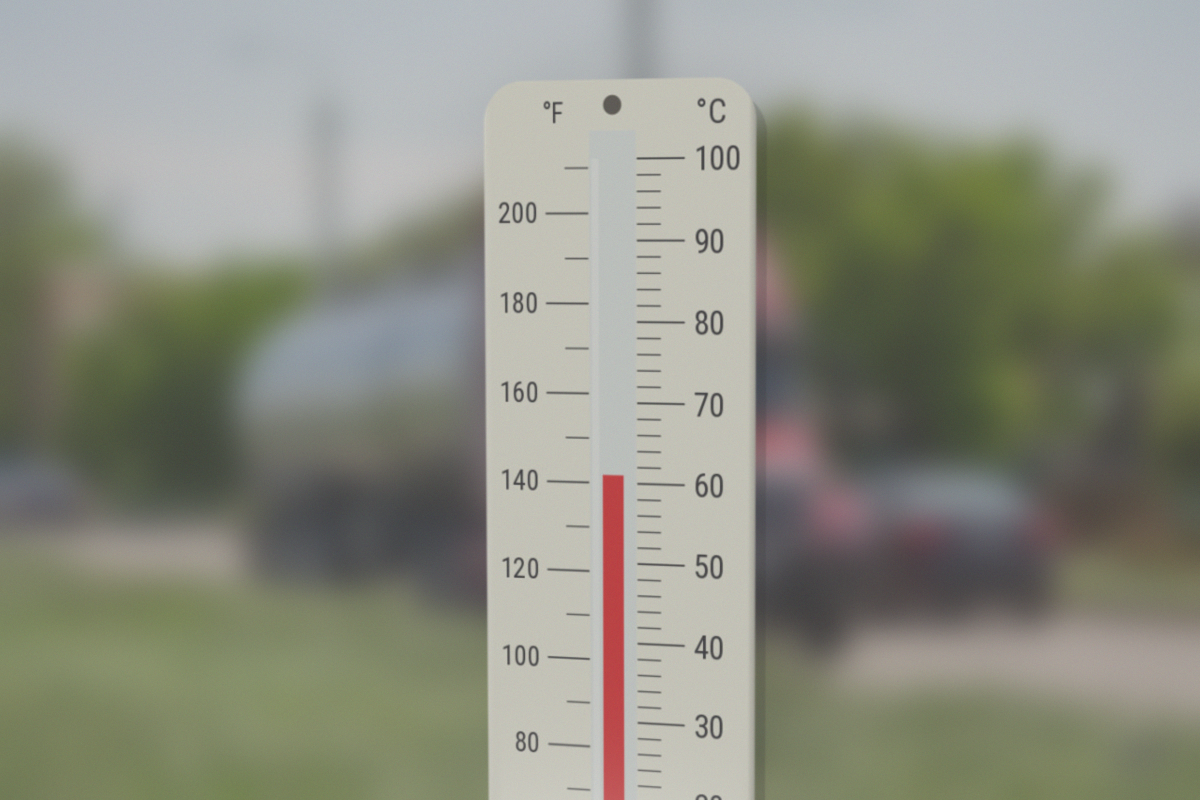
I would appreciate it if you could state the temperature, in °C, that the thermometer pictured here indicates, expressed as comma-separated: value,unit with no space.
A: 61,°C
